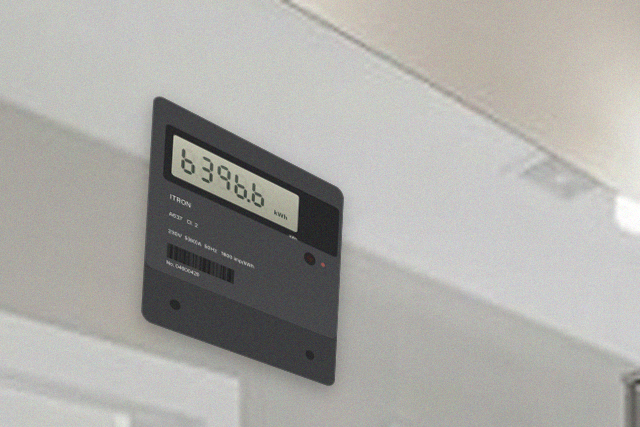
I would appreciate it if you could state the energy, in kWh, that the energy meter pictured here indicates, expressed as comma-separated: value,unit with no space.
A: 6396.6,kWh
